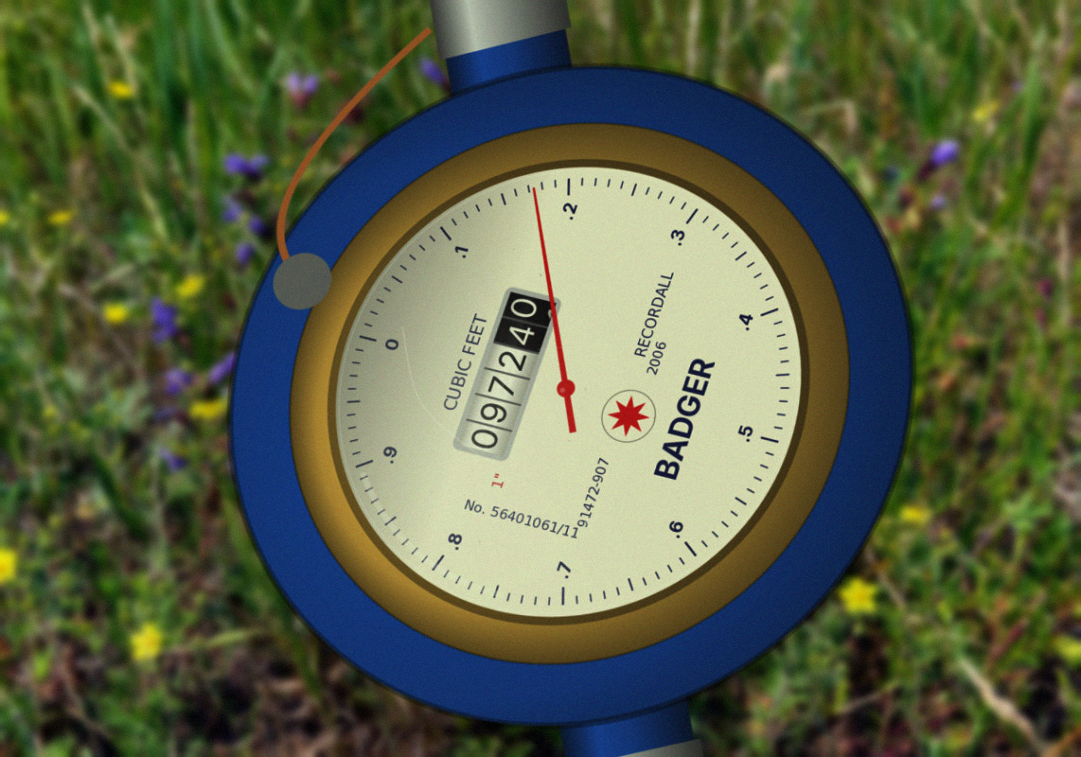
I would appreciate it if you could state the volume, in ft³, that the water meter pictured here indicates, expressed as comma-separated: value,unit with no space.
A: 97240.17,ft³
